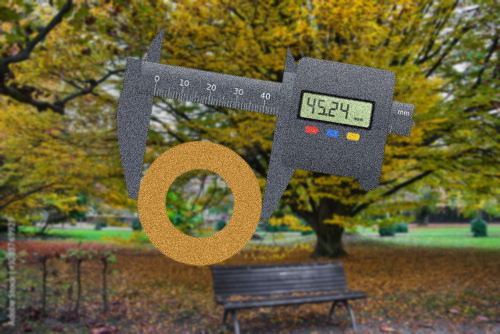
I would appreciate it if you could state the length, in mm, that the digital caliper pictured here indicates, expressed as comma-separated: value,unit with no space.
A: 45.24,mm
